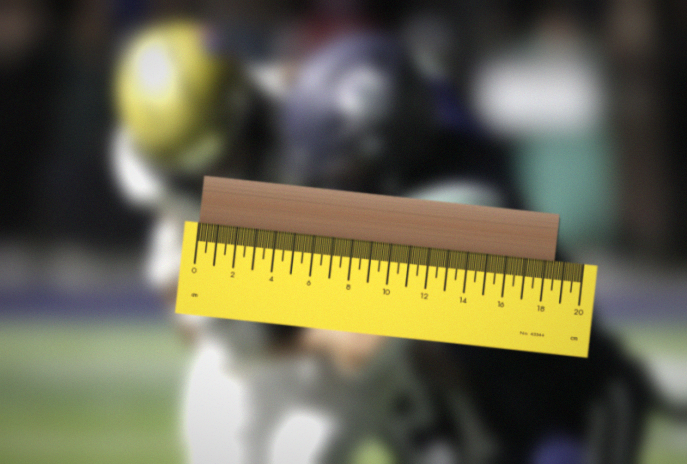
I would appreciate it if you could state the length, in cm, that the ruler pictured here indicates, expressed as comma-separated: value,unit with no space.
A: 18.5,cm
